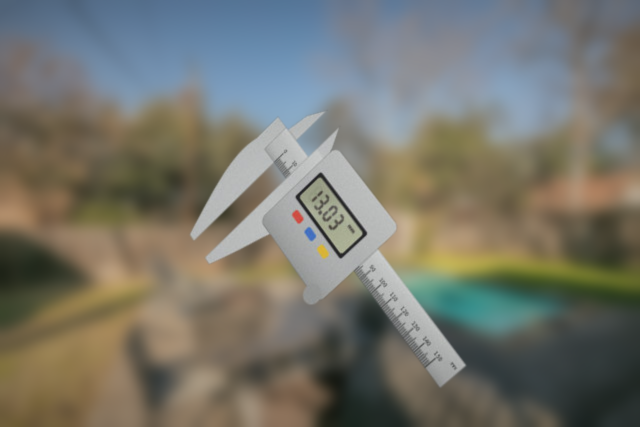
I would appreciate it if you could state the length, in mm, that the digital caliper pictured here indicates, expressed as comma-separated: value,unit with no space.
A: 13.03,mm
